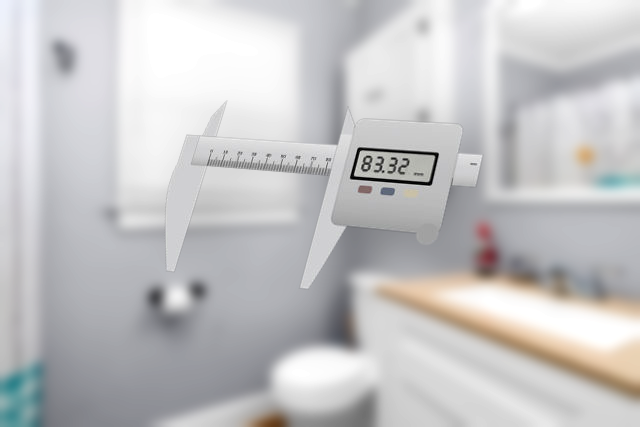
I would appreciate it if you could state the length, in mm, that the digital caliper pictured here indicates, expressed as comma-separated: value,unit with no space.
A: 83.32,mm
